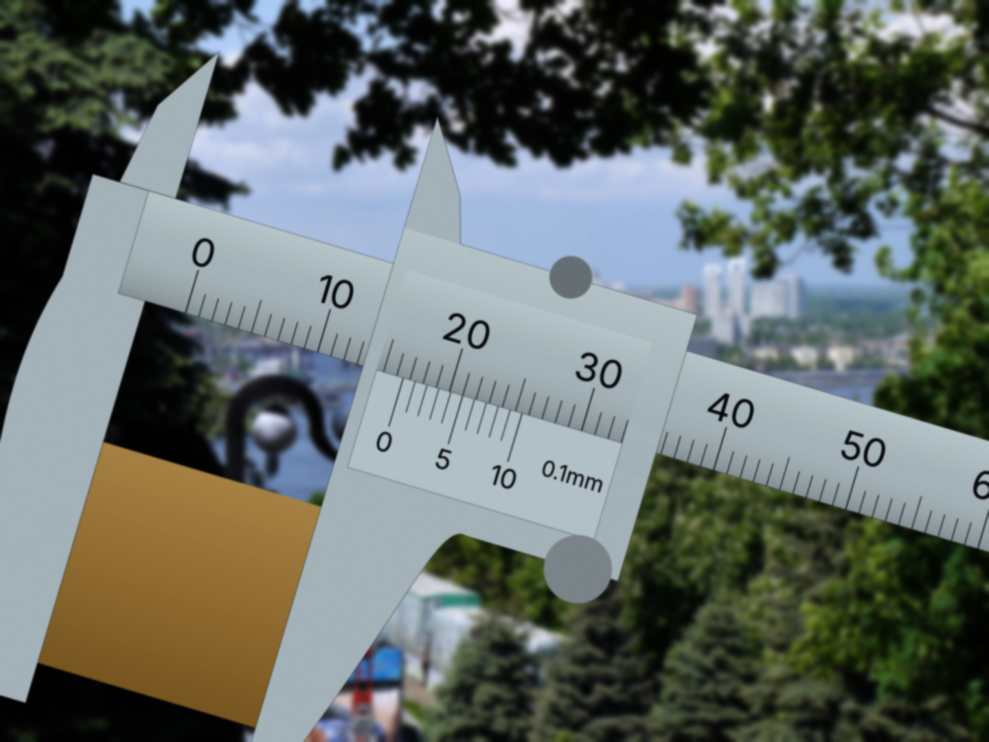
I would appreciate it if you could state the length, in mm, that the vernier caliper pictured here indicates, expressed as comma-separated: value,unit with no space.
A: 16.5,mm
